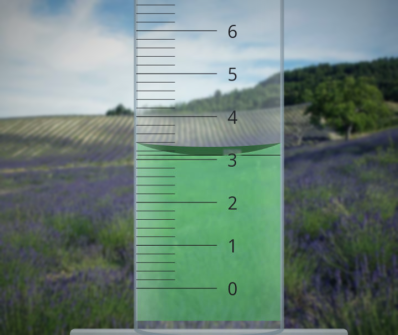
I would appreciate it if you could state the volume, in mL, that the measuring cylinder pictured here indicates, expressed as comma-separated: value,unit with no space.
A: 3.1,mL
